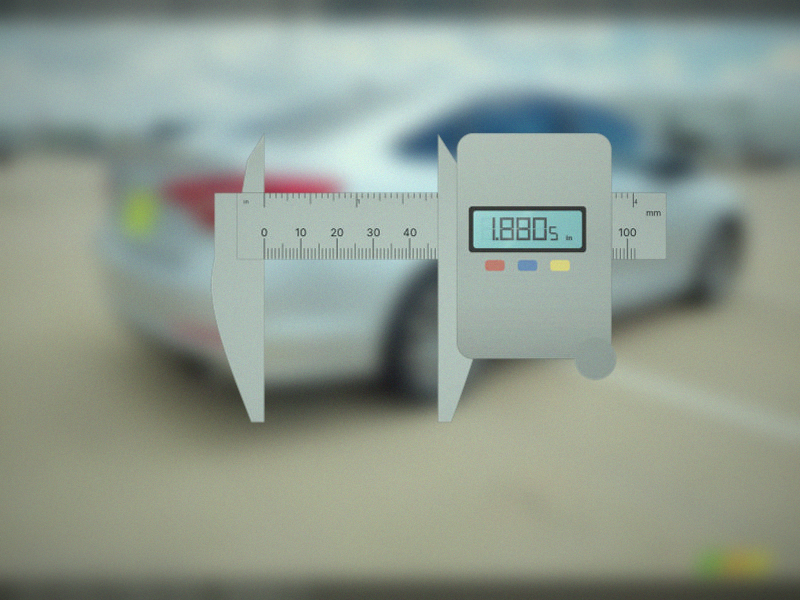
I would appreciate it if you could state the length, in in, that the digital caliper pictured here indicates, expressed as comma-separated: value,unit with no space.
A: 1.8805,in
